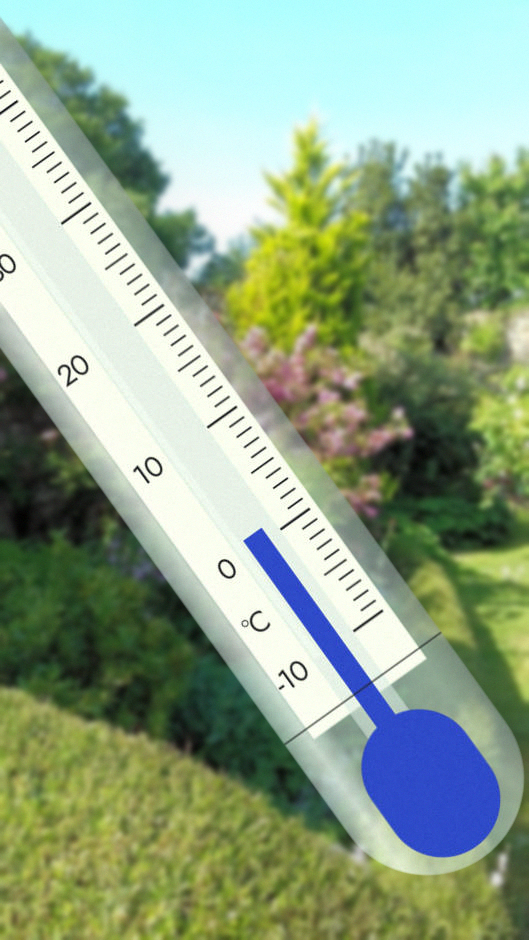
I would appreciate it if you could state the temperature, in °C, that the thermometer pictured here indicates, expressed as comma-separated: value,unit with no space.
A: 1,°C
